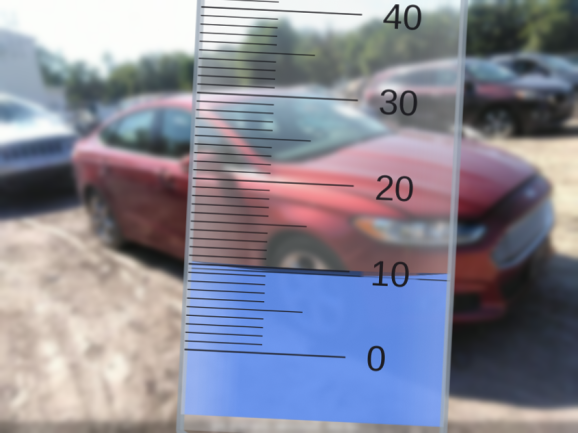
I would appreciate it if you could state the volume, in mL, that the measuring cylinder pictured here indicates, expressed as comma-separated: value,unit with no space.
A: 9.5,mL
